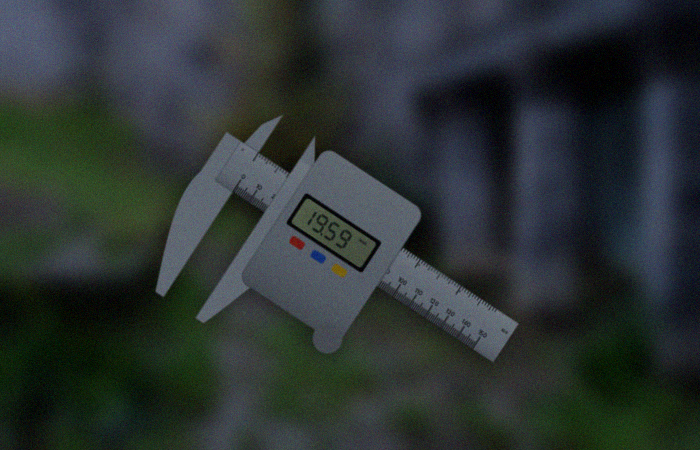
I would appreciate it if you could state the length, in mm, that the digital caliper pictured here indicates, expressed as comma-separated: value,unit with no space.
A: 19.59,mm
